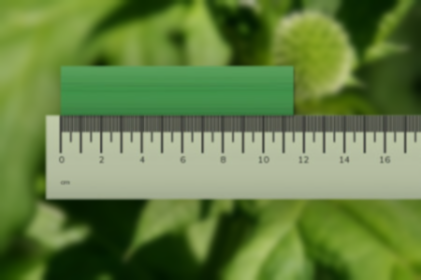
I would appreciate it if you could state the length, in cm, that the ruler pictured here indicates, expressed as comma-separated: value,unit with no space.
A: 11.5,cm
